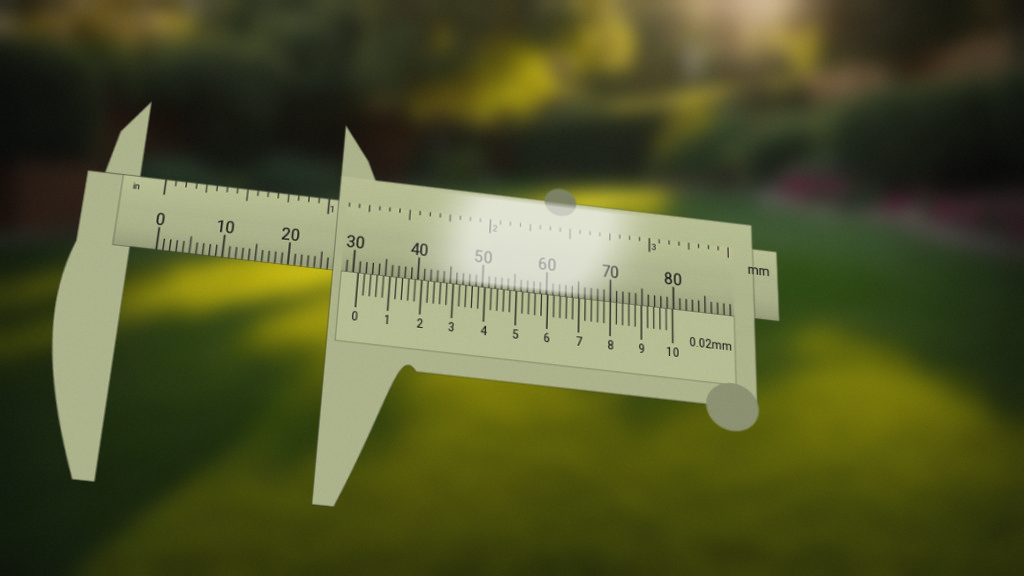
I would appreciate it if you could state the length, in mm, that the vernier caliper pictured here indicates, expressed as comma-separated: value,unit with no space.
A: 30.8,mm
